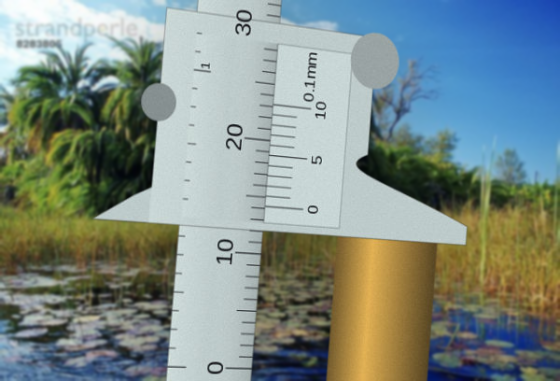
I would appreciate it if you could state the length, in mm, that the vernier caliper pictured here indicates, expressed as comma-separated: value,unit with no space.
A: 14.2,mm
